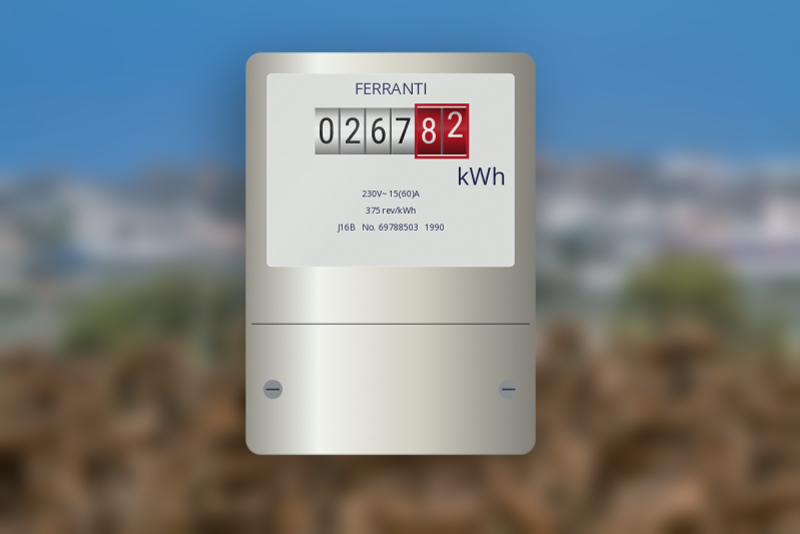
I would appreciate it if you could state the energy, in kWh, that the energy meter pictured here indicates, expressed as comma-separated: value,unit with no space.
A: 267.82,kWh
